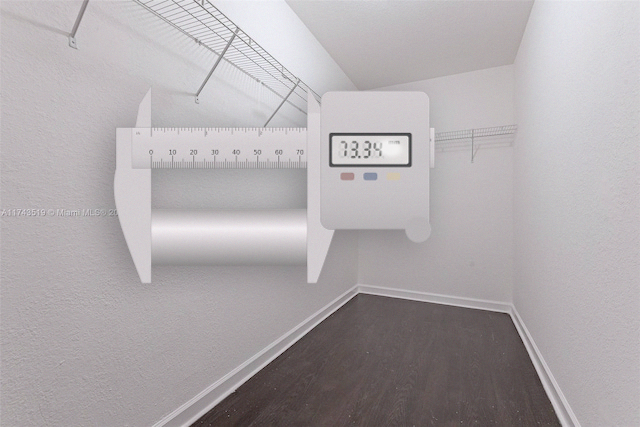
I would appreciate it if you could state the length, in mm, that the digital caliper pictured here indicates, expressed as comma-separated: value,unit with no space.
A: 73.34,mm
